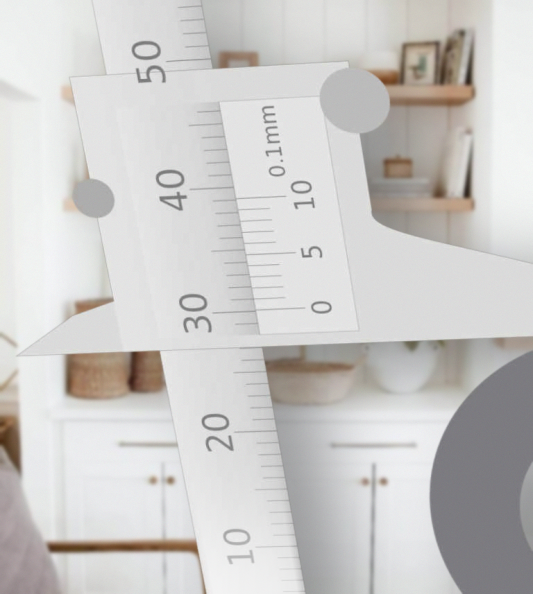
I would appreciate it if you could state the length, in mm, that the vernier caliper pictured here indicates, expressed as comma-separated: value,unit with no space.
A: 30.1,mm
